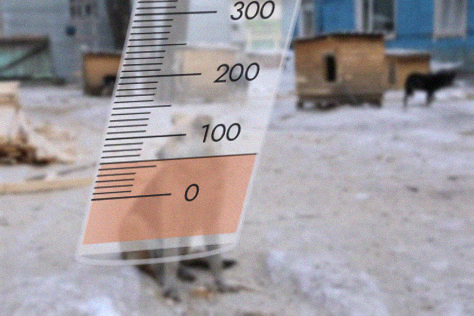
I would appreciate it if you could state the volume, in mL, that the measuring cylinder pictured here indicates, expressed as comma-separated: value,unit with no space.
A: 60,mL
